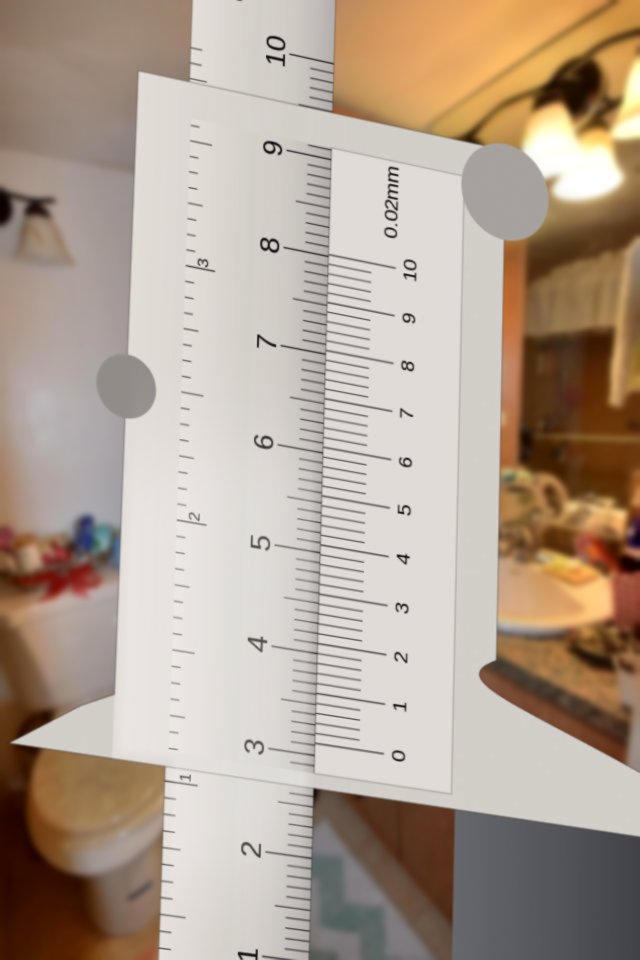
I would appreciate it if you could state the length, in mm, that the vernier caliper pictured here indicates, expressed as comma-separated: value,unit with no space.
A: 31.2,mm
